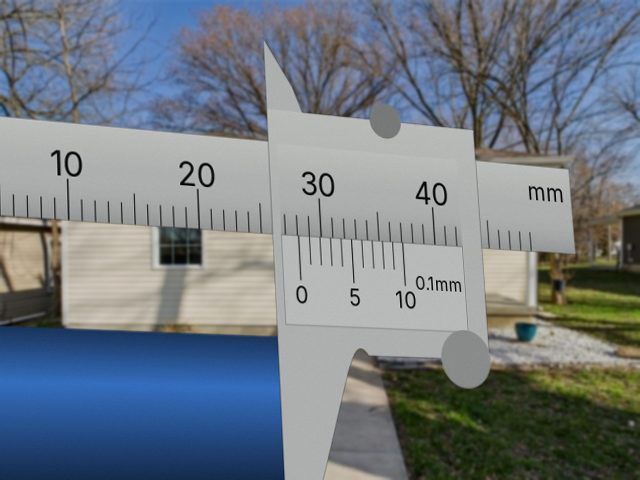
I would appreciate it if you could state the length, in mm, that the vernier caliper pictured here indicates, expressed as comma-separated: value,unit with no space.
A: 28.1,mm
